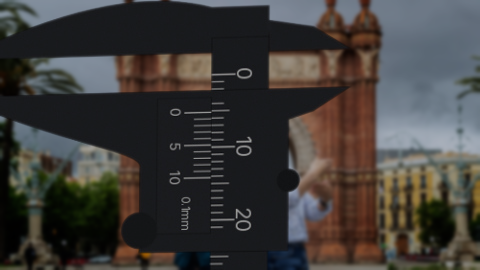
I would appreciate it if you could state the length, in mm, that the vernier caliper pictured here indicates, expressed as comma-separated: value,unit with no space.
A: 5.2,mm
